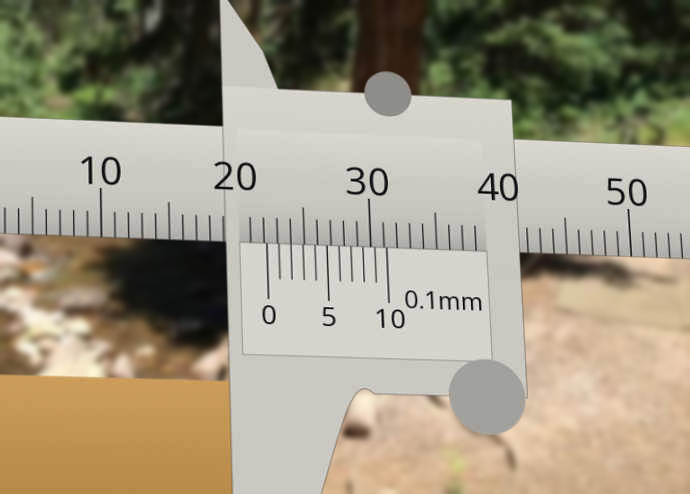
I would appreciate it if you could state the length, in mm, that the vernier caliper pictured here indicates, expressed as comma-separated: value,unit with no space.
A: 22.2,mm
